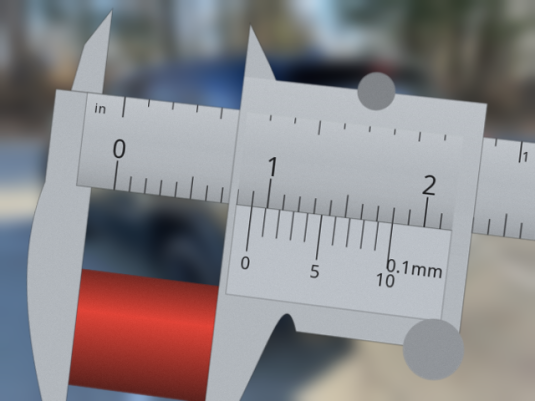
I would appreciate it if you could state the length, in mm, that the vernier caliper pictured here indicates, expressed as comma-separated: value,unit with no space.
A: 9.0,mm
